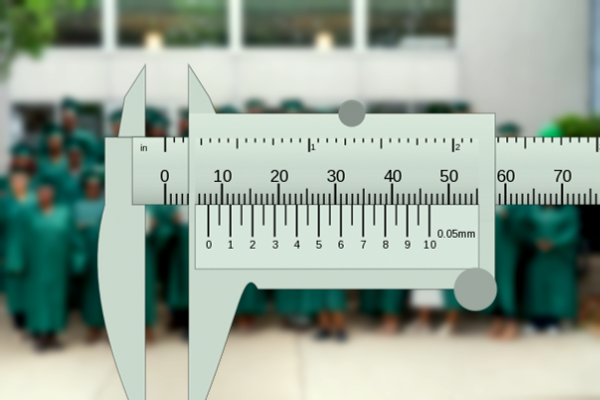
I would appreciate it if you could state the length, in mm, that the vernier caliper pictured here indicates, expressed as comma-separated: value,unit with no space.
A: 7.6,mm
